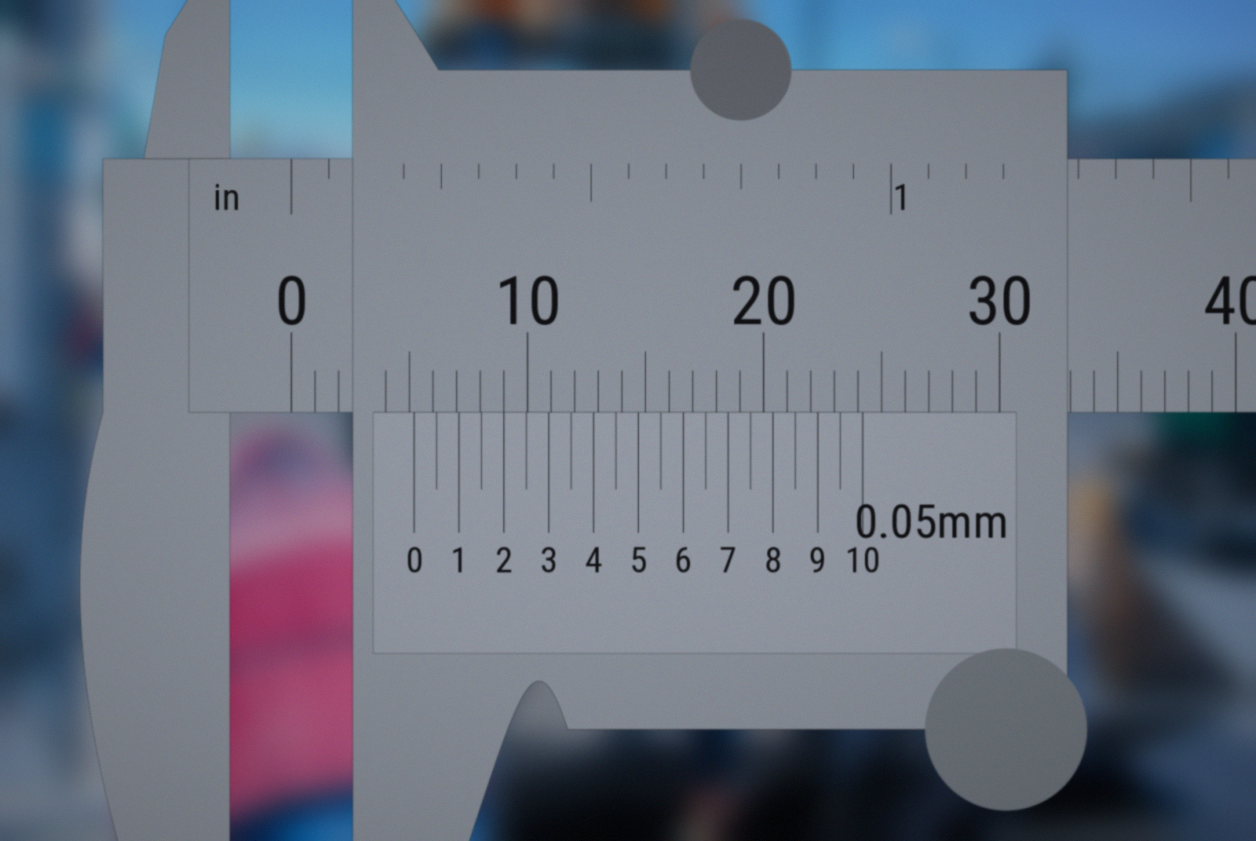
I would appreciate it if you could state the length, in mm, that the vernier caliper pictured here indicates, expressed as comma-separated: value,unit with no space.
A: 5.2,mm
